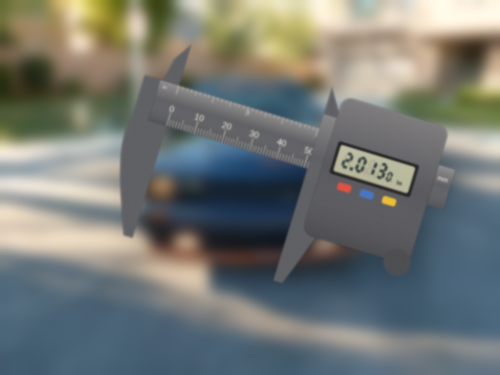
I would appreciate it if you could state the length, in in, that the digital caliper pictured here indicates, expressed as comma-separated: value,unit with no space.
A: 2.0130,in
